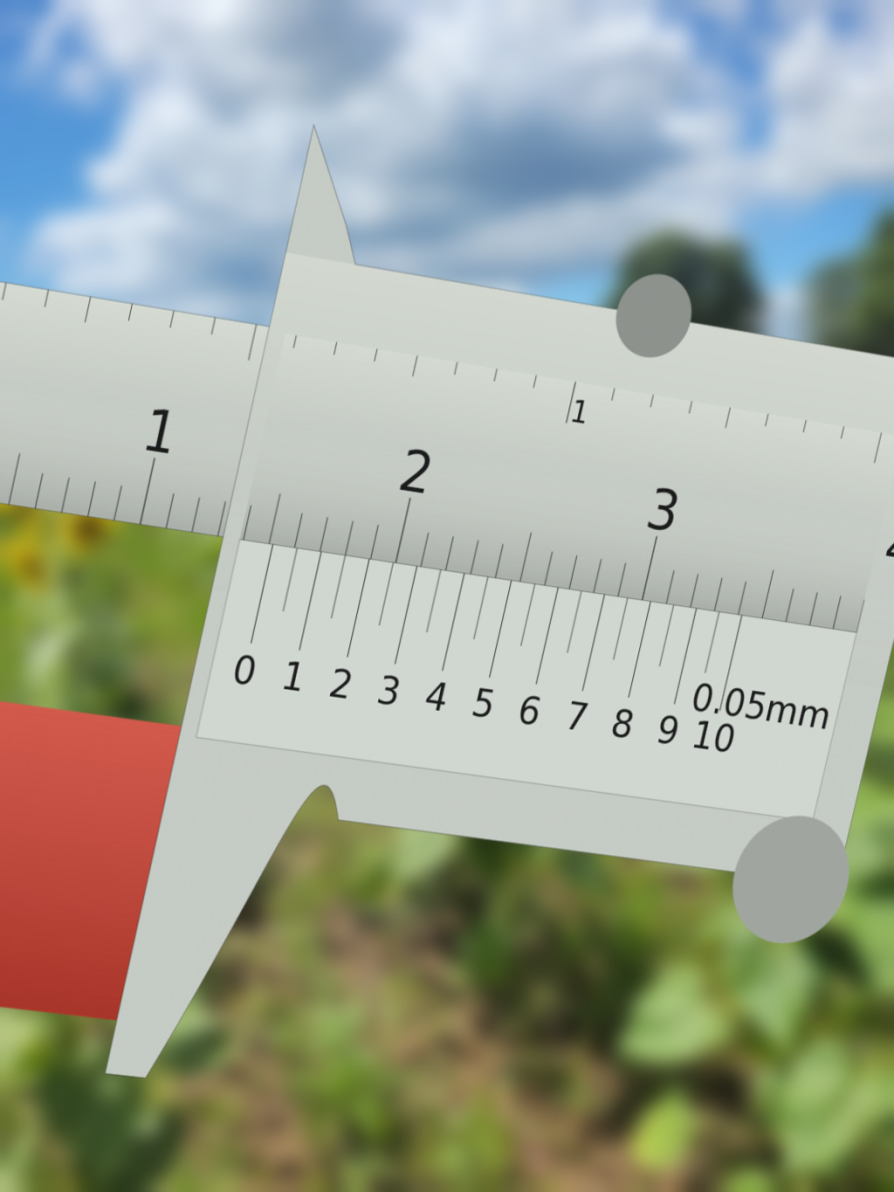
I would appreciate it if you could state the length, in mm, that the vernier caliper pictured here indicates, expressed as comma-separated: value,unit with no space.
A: 15.15,mm
